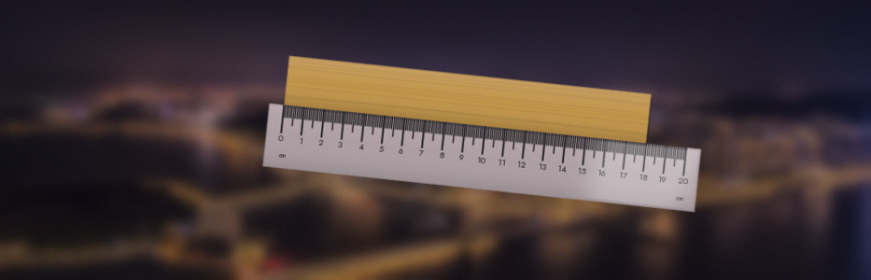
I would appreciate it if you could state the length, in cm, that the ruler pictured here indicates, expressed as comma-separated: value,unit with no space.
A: 18,cm
